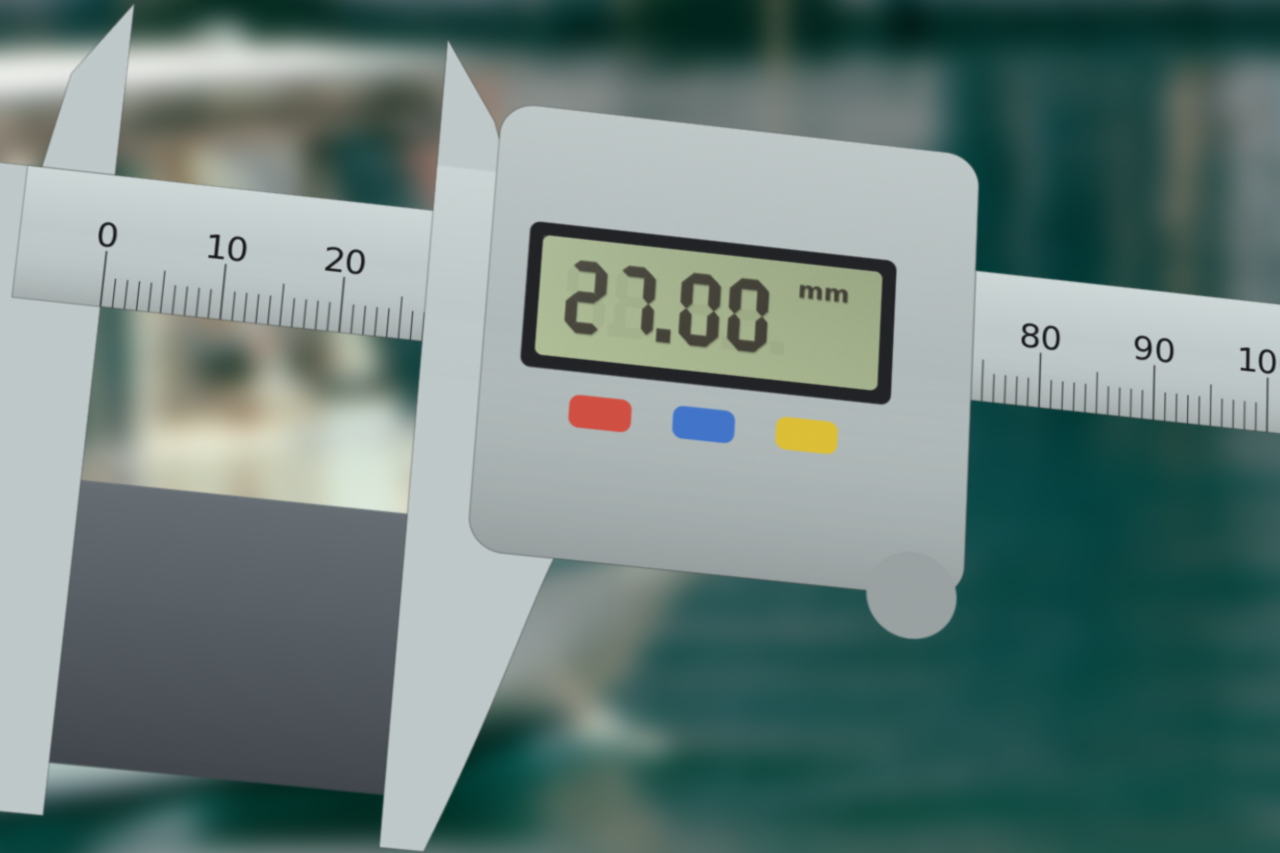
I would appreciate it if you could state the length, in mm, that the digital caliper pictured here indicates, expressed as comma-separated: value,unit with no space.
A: 27.00,mm
